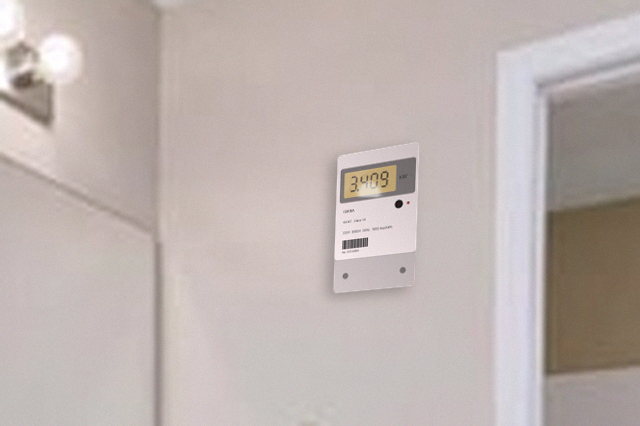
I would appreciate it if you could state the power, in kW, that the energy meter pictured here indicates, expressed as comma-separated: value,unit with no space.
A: 3.409,kW
